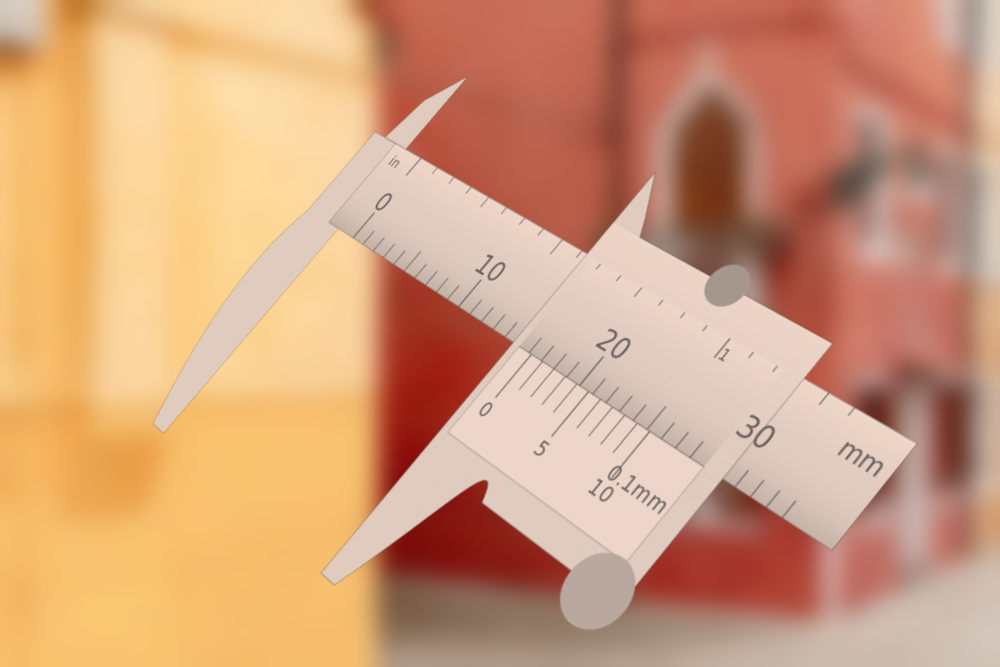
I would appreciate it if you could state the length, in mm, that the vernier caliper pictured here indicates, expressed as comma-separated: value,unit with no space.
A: 16.2,mm
